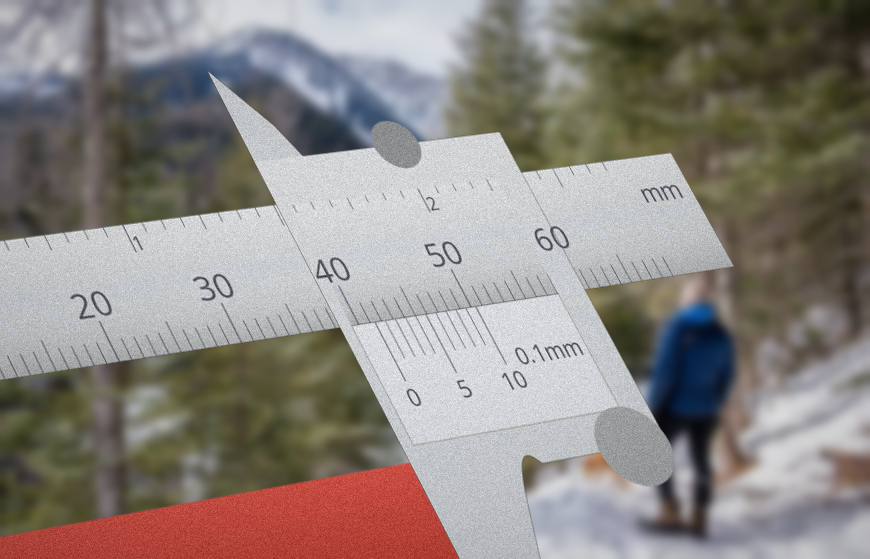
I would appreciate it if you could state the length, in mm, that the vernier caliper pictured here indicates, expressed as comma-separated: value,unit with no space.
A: 41.4,mm
